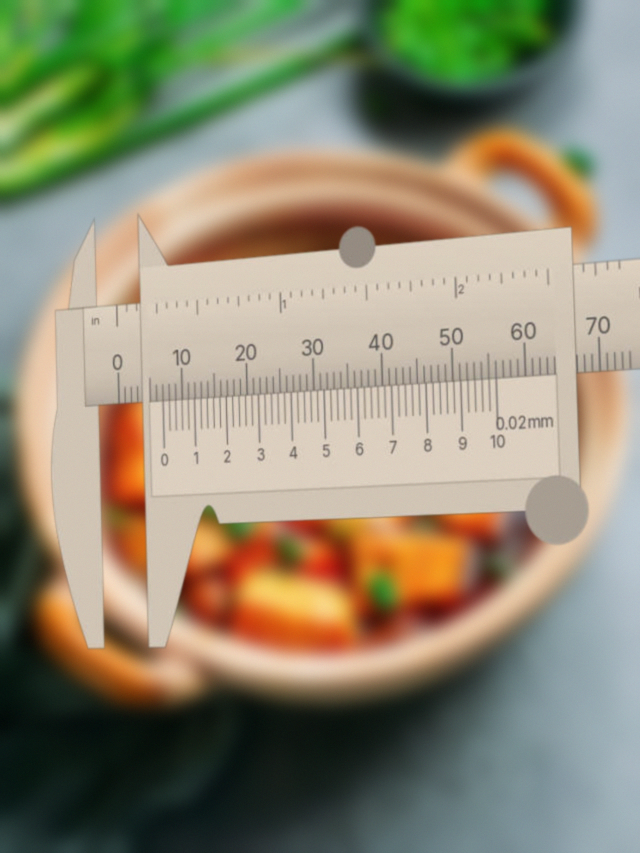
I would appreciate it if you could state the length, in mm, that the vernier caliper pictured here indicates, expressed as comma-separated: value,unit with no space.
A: 7.0,mm
